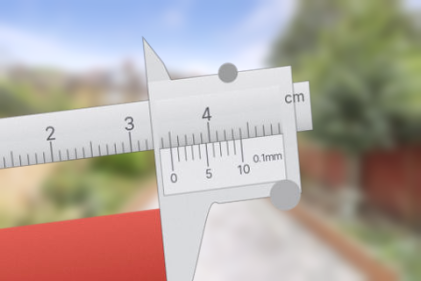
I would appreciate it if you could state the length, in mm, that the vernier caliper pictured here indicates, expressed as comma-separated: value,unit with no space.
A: 35.0,mm
